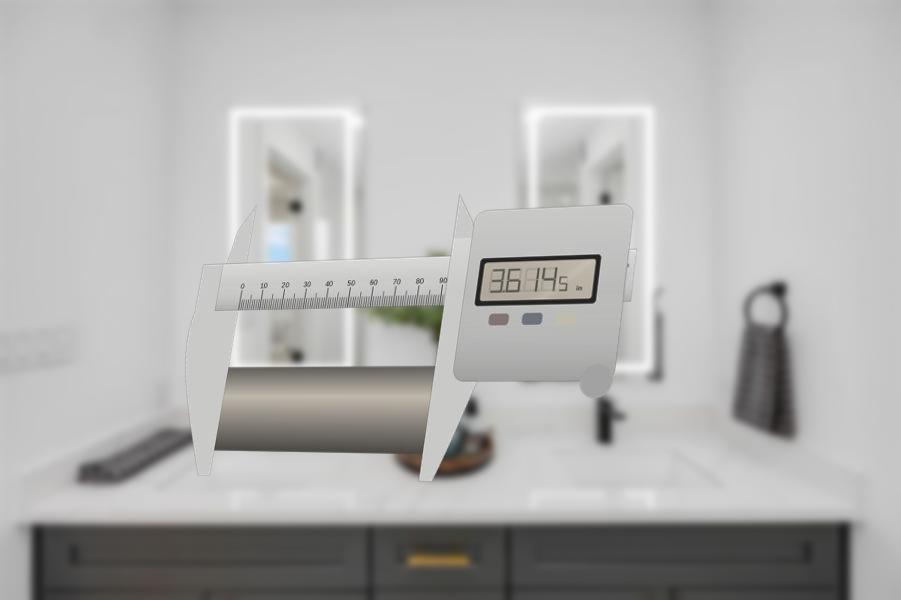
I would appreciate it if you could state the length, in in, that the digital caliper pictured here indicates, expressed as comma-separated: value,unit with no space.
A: 3.6145,in
